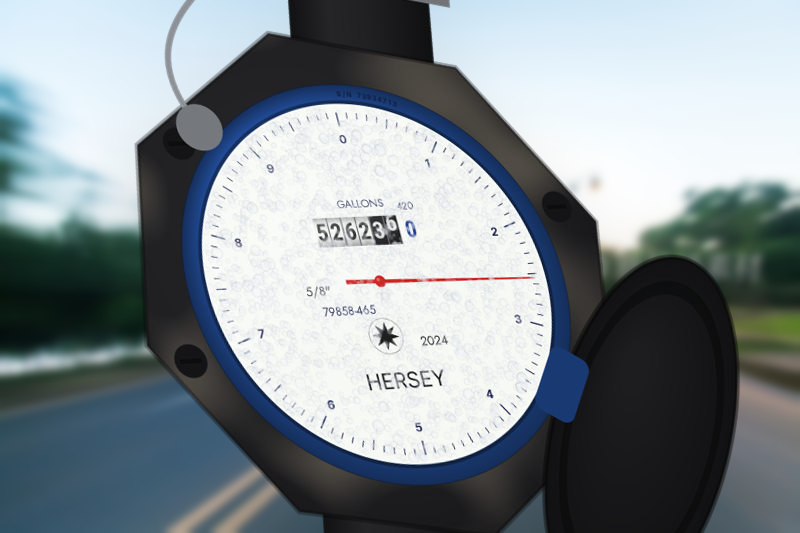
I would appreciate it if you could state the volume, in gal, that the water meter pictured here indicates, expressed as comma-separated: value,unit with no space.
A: 5262362.5,gal
